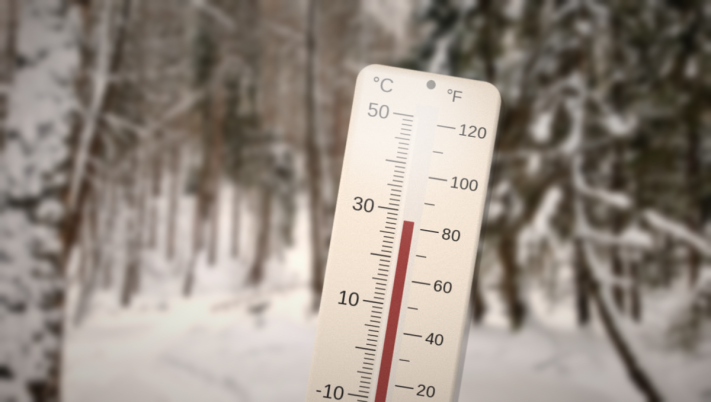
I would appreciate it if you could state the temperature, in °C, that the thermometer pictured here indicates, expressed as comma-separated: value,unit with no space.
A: 28,°C
